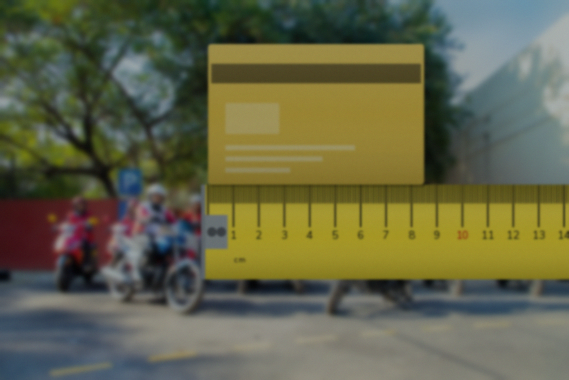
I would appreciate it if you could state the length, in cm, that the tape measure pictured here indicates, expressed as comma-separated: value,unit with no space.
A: 8.5,cm
